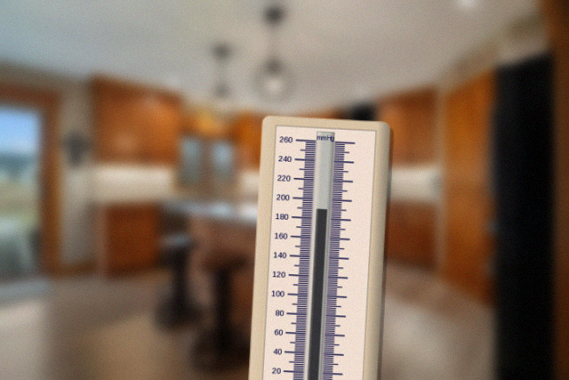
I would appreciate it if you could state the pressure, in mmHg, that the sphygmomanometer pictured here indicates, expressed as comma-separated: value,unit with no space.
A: 190,mmHg
